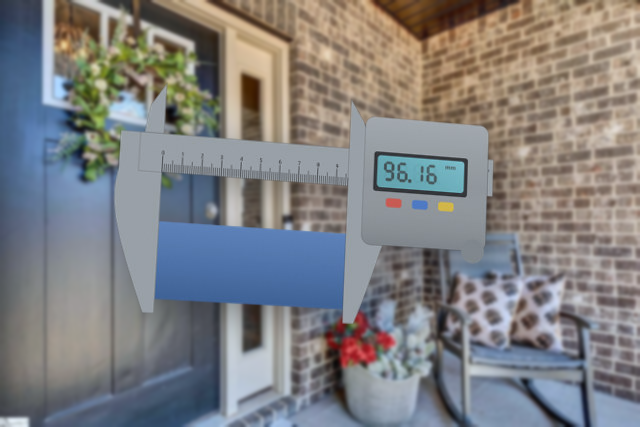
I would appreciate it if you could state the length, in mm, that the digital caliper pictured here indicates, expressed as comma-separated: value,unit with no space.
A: 96.16,mm
